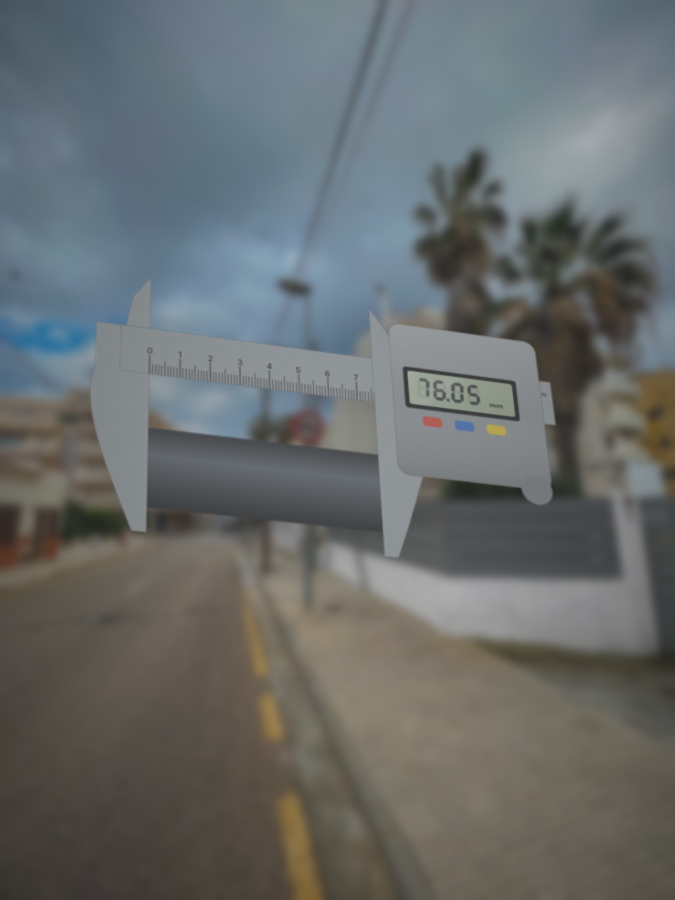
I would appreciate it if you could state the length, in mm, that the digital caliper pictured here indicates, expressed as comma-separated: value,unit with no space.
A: 76.05,mm
